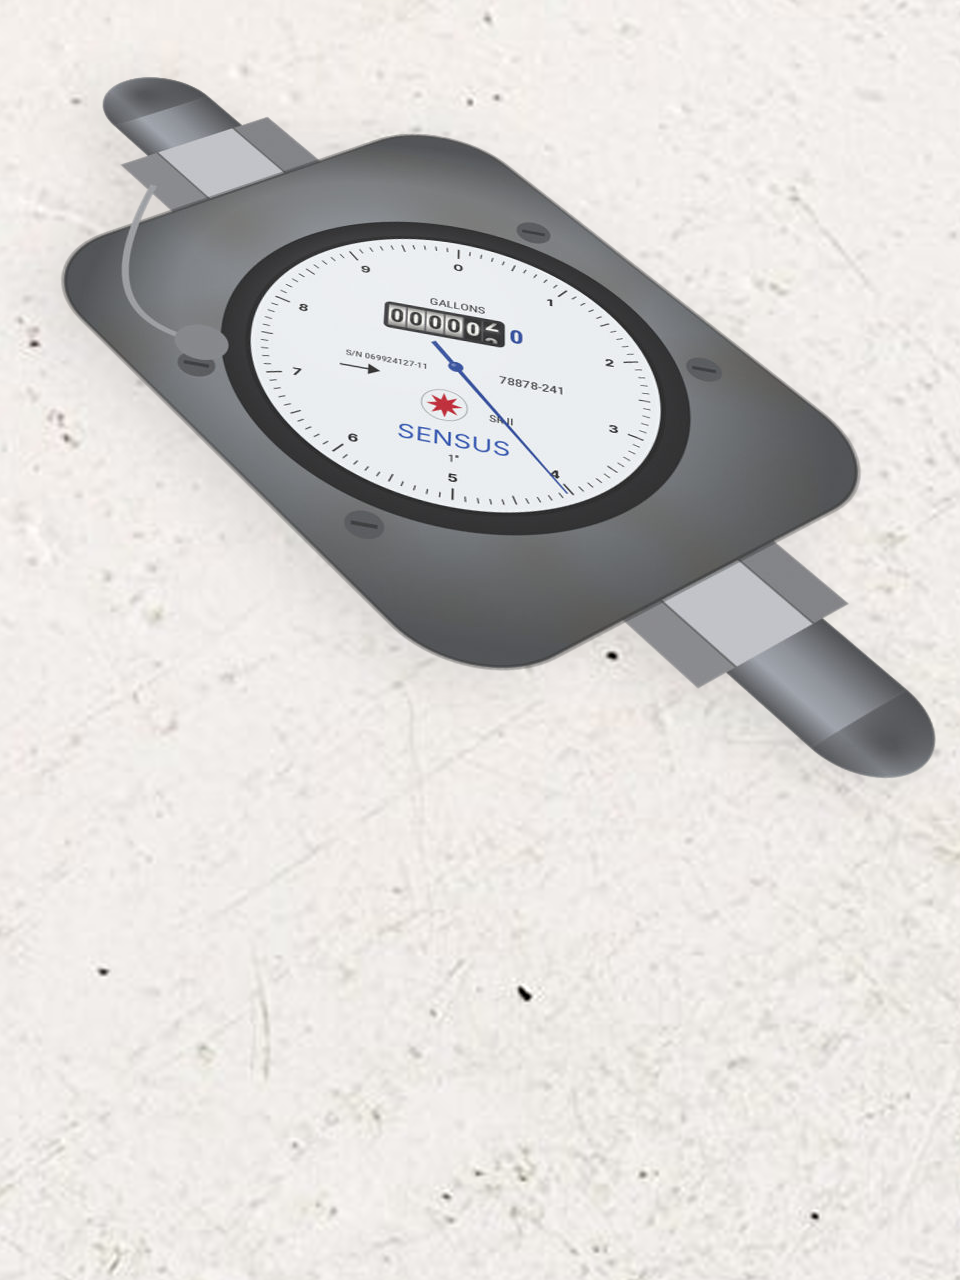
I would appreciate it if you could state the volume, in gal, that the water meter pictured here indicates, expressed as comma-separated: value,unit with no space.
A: 24.0,gal
